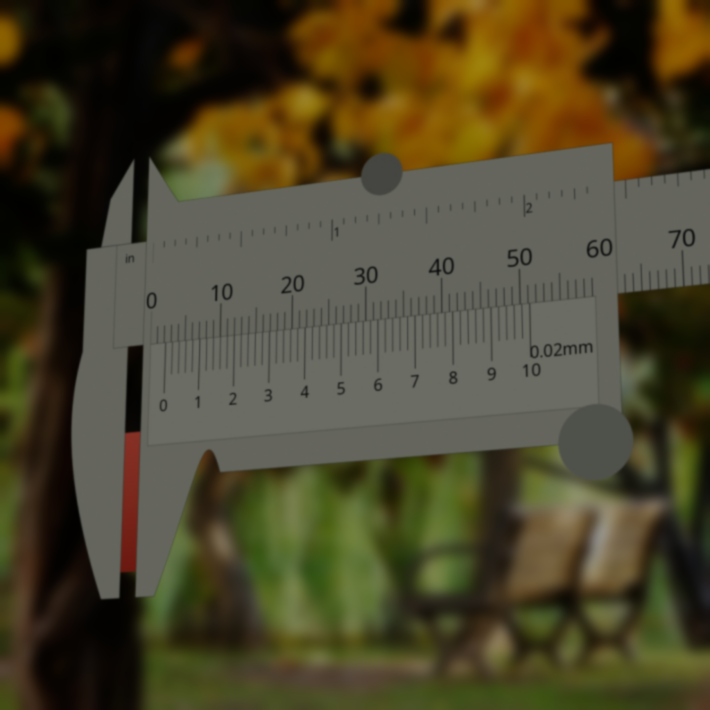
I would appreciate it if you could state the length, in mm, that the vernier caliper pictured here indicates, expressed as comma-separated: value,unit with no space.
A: 2.2,mm
